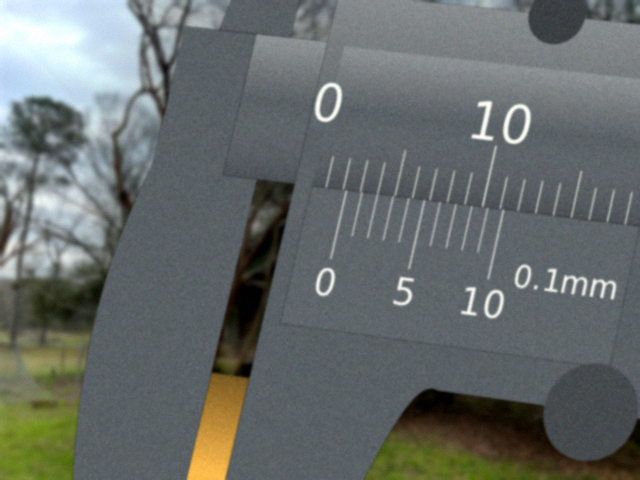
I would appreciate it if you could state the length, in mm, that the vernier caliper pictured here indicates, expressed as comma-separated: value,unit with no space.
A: 2.2,mm
